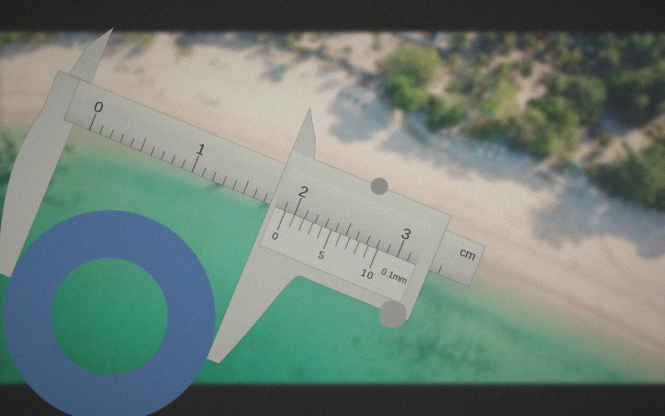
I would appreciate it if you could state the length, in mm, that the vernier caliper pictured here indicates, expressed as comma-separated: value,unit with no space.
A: 19.1,mm
